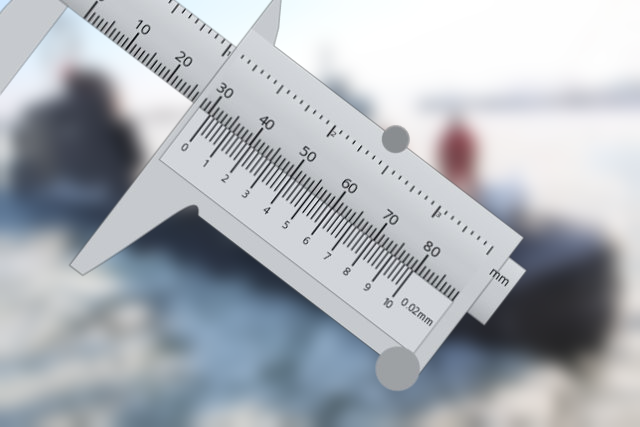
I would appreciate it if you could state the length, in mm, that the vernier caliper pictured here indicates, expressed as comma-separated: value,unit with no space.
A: 30.5,mm
